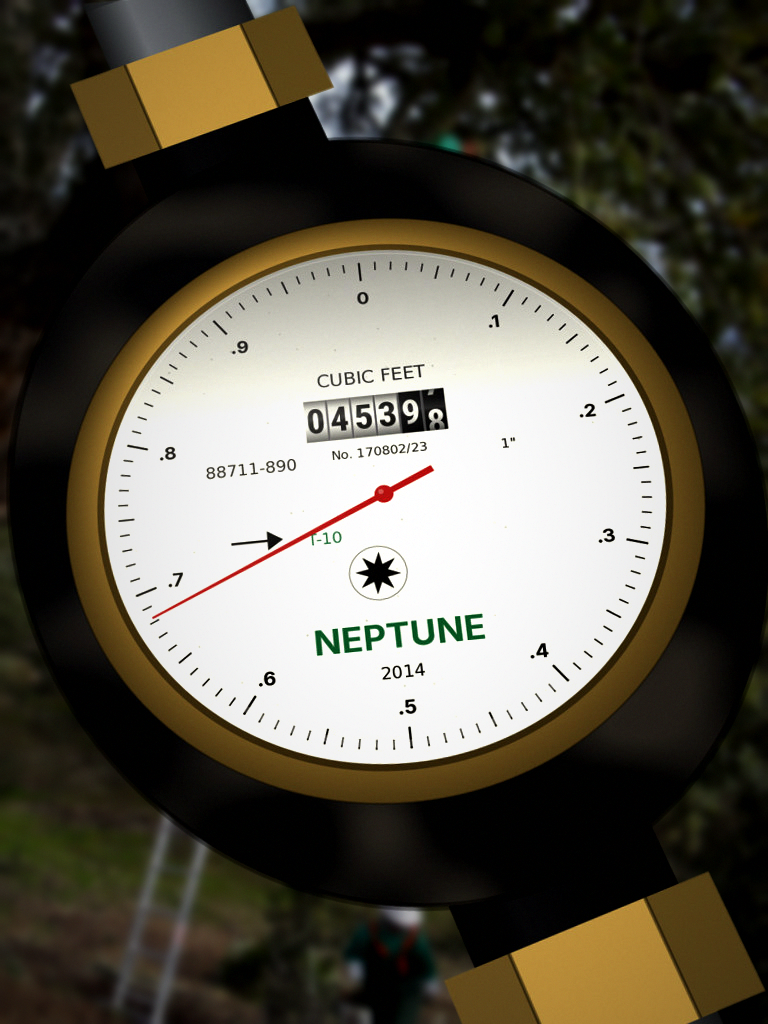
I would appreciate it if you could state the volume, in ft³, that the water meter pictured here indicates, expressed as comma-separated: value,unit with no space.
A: 45397.68,ft³
